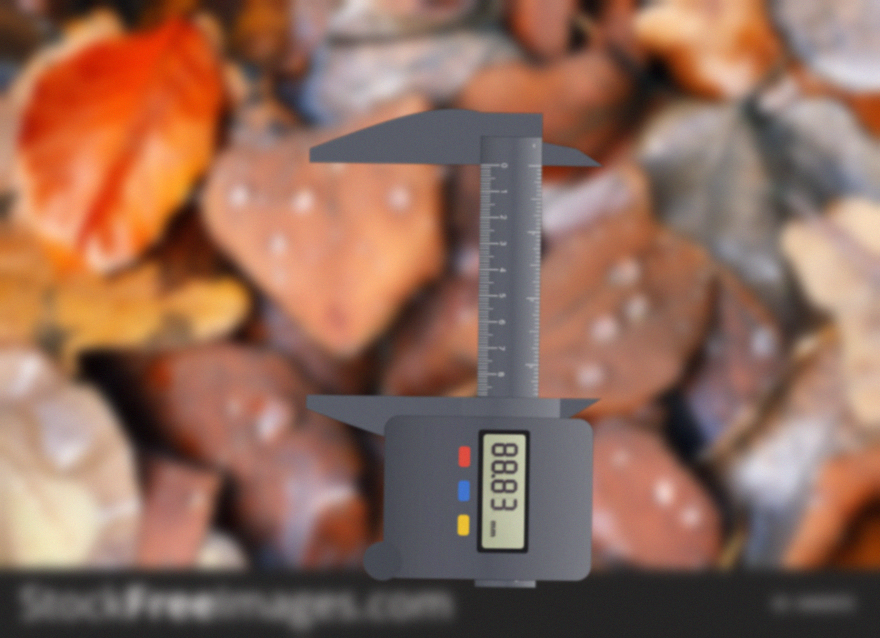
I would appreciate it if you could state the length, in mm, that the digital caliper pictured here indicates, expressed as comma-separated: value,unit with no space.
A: 88.83,mm
